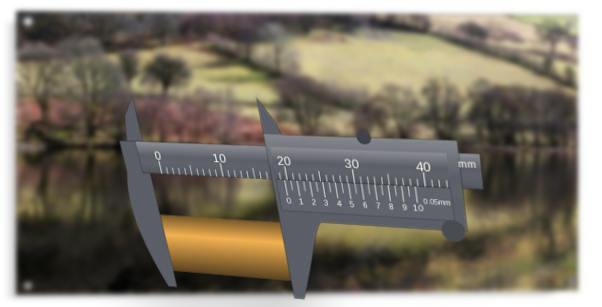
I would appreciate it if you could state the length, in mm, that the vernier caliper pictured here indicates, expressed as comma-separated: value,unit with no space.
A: 19.6,mm
